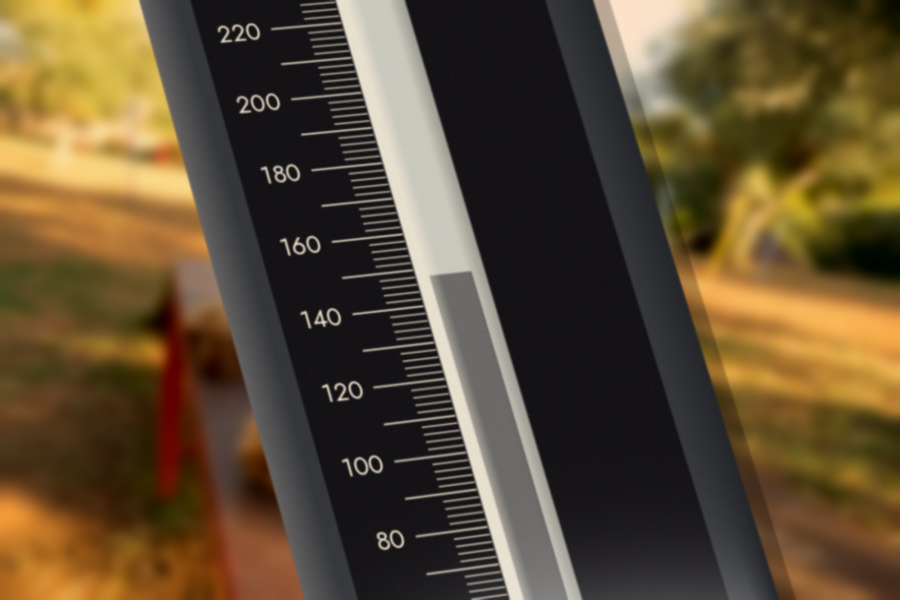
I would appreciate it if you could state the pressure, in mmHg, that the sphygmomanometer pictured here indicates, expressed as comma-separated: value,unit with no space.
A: 148,mmHg
